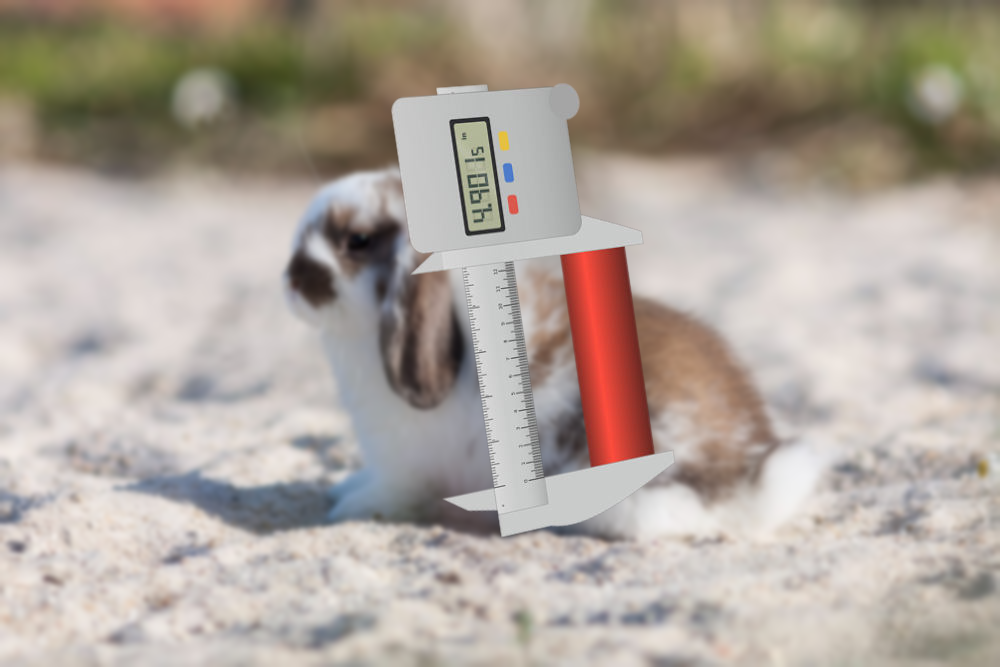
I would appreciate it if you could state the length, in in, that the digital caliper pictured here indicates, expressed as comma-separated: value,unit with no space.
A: 4.9015,in
